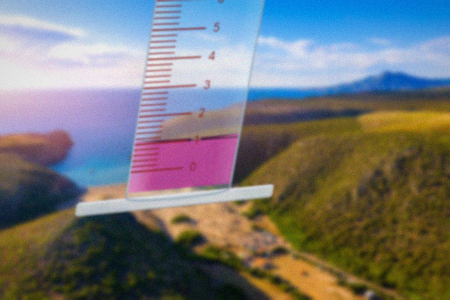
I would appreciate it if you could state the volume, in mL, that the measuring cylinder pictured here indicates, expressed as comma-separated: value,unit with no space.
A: 1,mL
